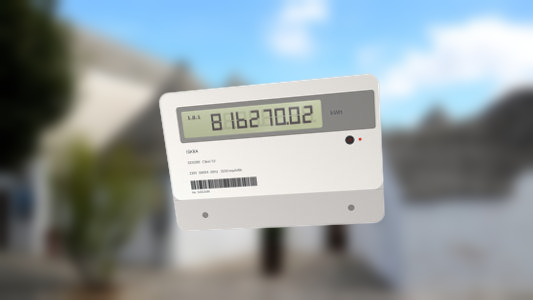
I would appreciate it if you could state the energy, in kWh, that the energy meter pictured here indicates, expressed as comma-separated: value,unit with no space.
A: 816270.02,kWh
